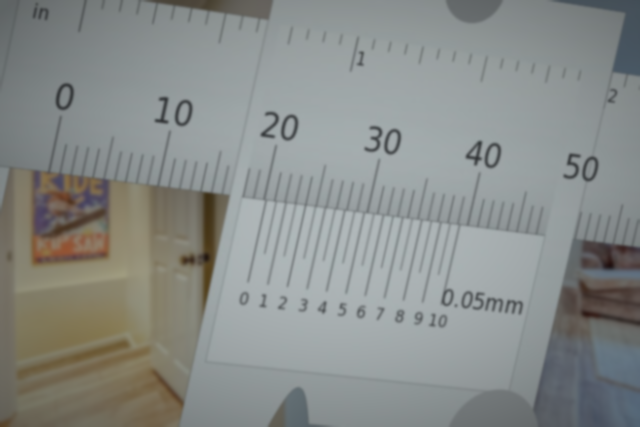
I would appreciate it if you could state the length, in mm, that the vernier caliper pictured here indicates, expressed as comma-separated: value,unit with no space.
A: 20.2,mm
